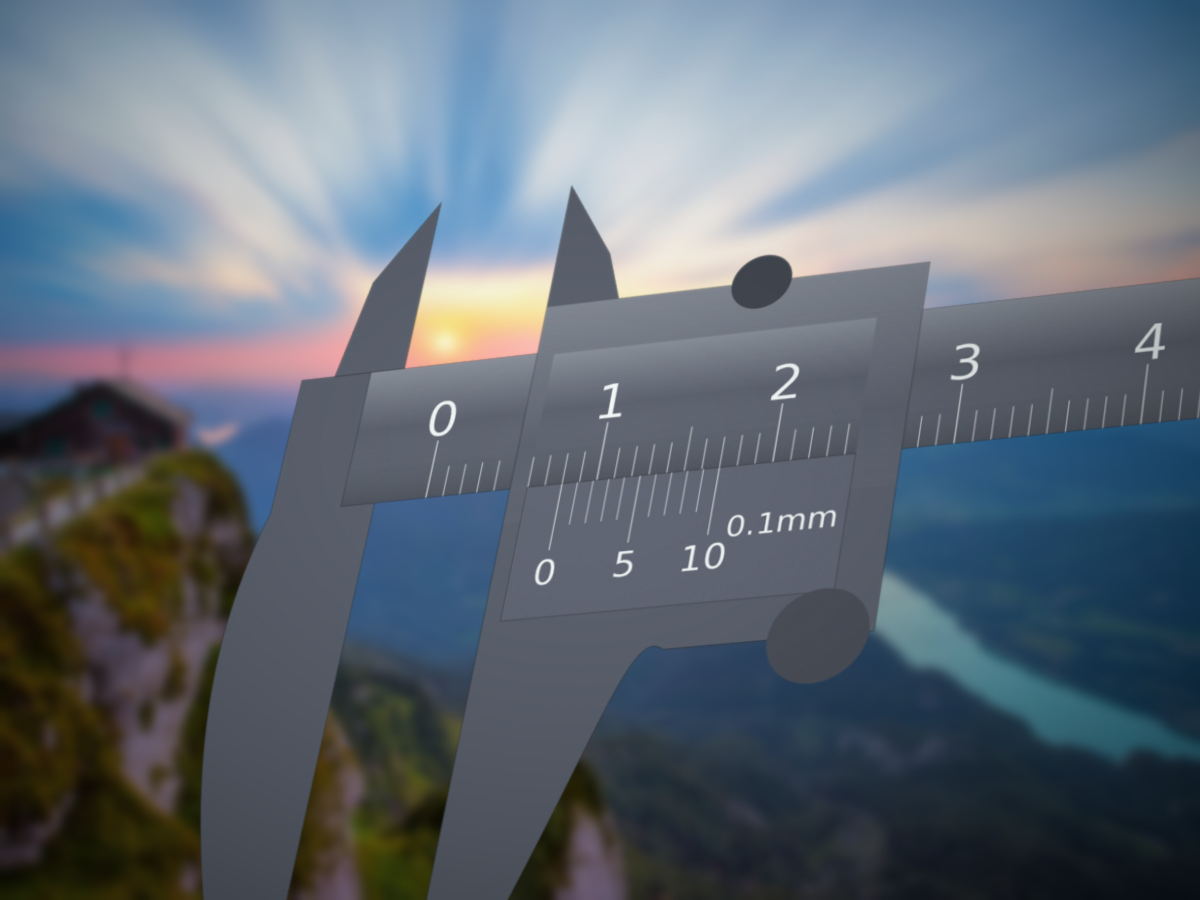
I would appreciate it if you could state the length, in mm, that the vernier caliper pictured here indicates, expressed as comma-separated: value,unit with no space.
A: 8.0,mm
